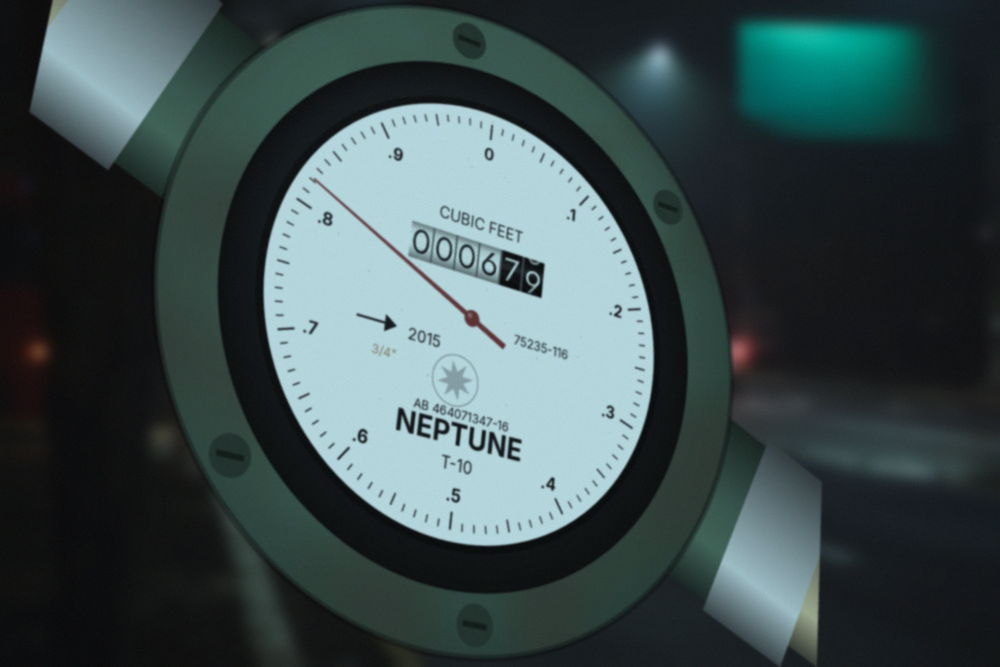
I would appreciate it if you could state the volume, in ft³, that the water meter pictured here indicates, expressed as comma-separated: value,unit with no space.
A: 678.82,ft³
